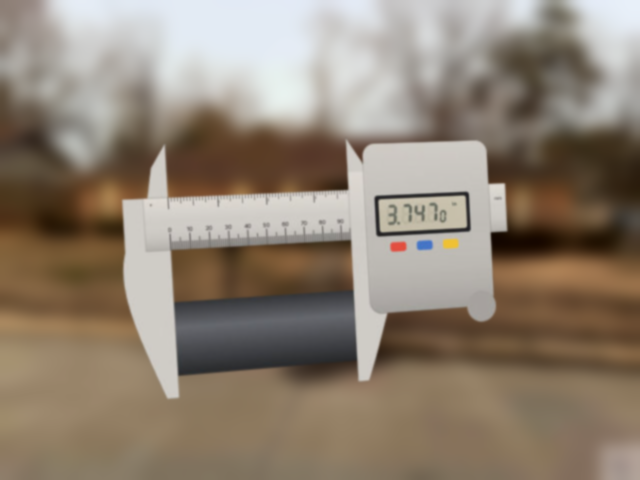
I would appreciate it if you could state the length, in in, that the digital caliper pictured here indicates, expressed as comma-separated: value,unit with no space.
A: 3.7470,in
